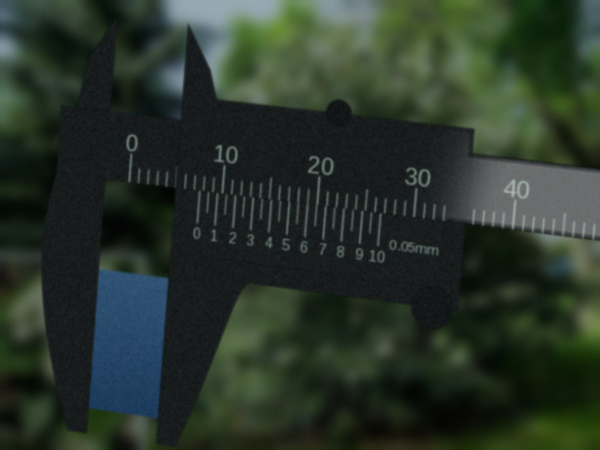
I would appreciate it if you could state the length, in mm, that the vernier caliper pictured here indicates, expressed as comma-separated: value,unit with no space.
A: 7.6,mm
